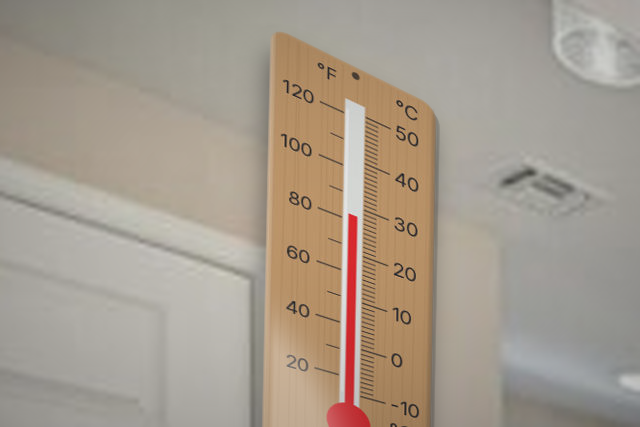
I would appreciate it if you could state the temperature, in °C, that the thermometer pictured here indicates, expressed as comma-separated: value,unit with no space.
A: 28,°C
